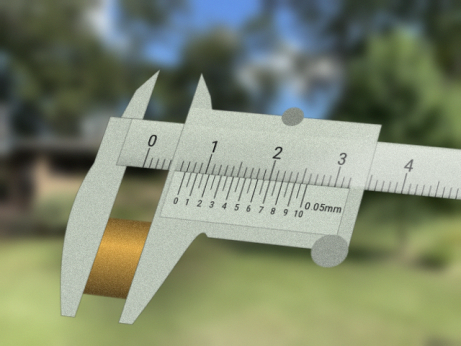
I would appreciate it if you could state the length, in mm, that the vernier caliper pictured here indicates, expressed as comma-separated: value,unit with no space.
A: 6.8,mm
